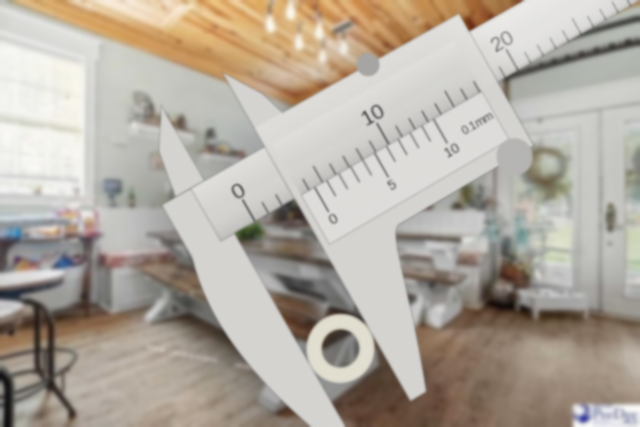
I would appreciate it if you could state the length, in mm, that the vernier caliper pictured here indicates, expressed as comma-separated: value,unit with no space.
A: 4.4,mm
